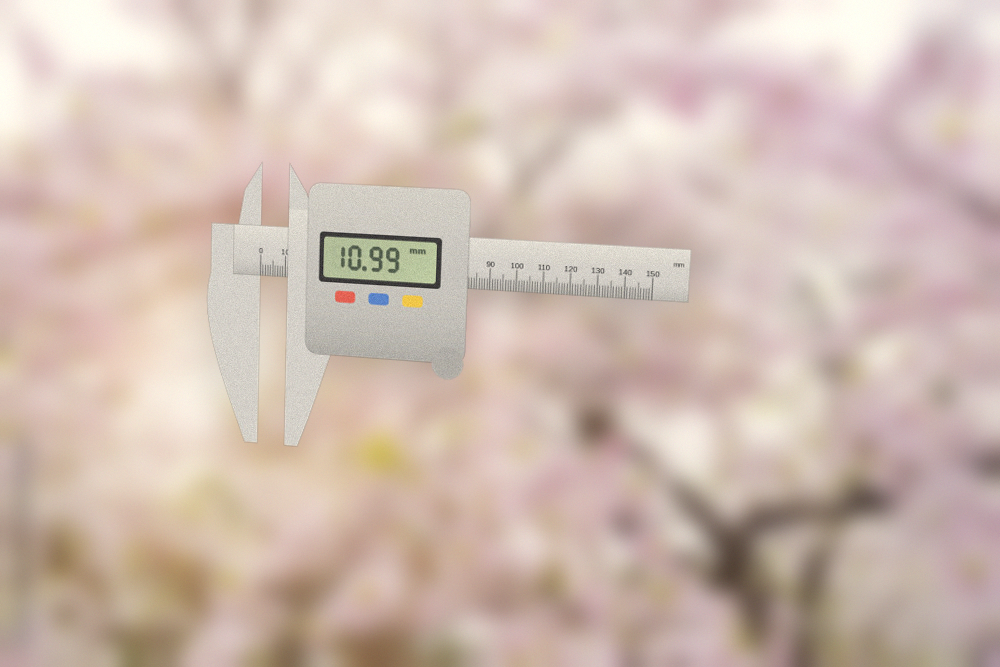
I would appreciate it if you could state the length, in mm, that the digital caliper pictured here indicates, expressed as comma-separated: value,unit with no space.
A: 10.99,mm
